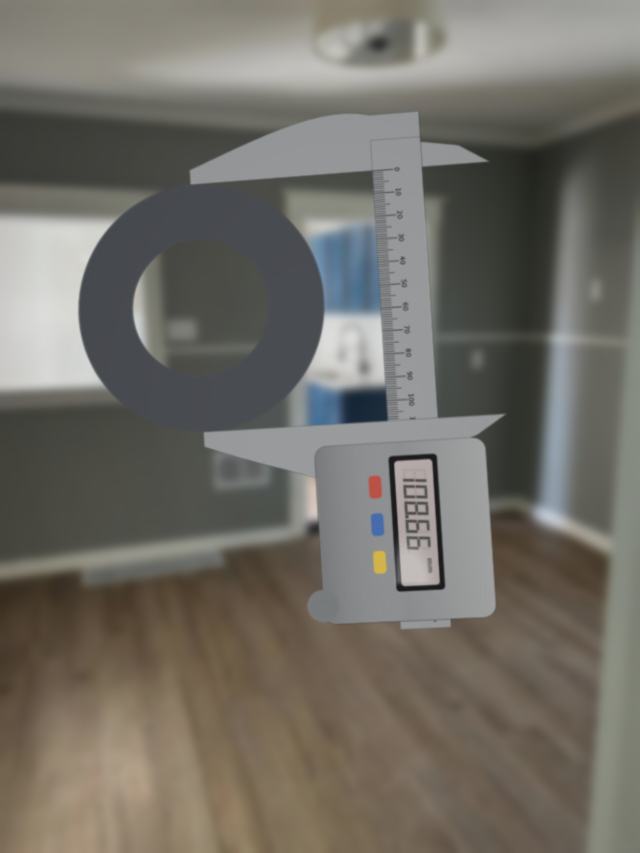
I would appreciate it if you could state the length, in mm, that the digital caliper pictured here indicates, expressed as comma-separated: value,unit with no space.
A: 108.66,mm
